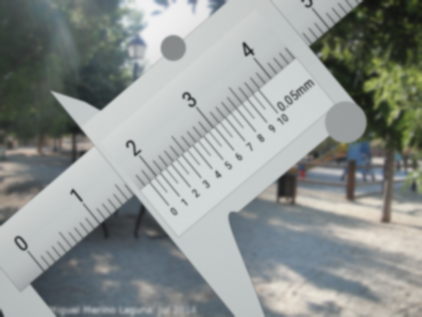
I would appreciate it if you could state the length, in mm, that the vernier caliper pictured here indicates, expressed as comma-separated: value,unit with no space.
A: 18.8,mm
